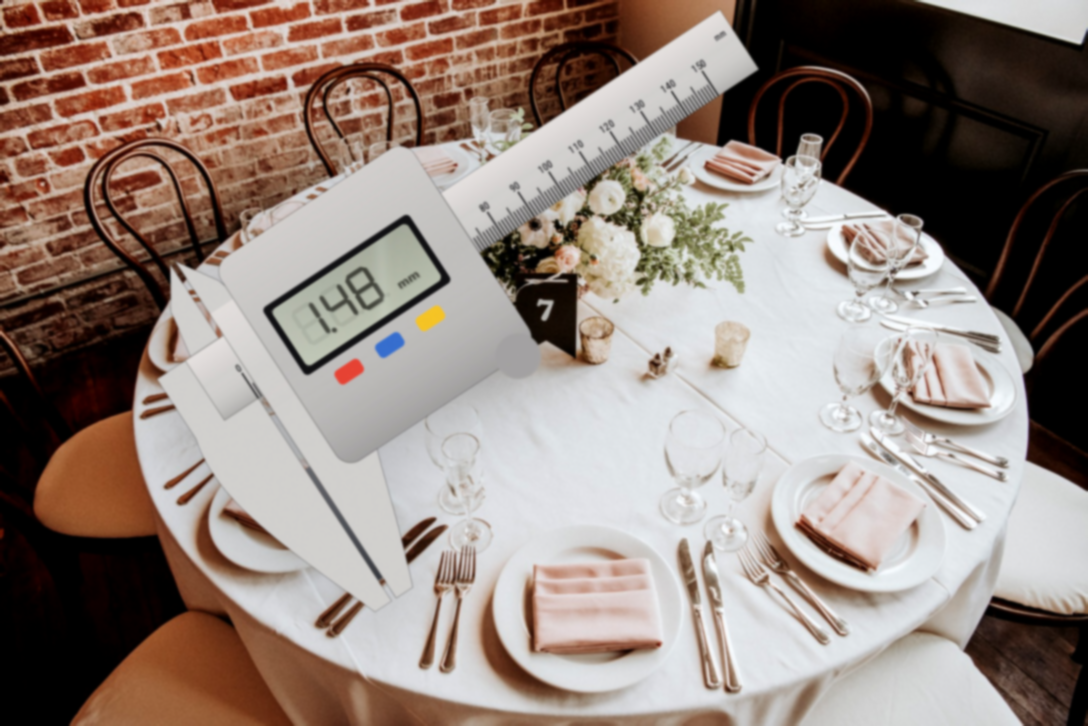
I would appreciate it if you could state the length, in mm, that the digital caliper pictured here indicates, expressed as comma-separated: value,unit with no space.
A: 1.48,mm
